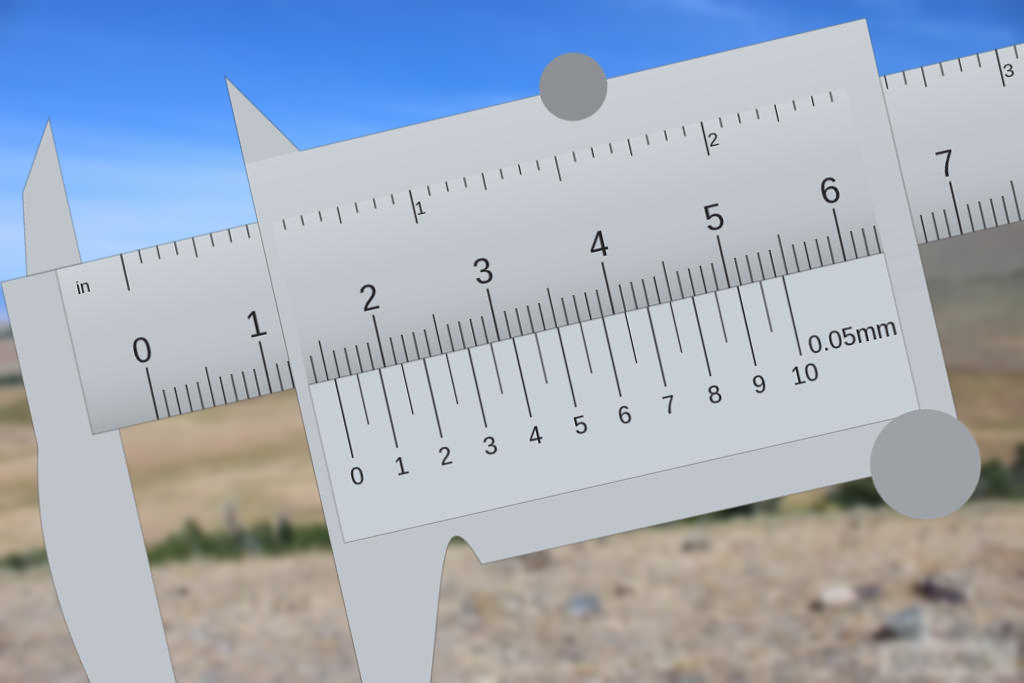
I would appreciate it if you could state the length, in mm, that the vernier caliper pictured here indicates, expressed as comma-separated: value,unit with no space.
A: 15.6,mm
